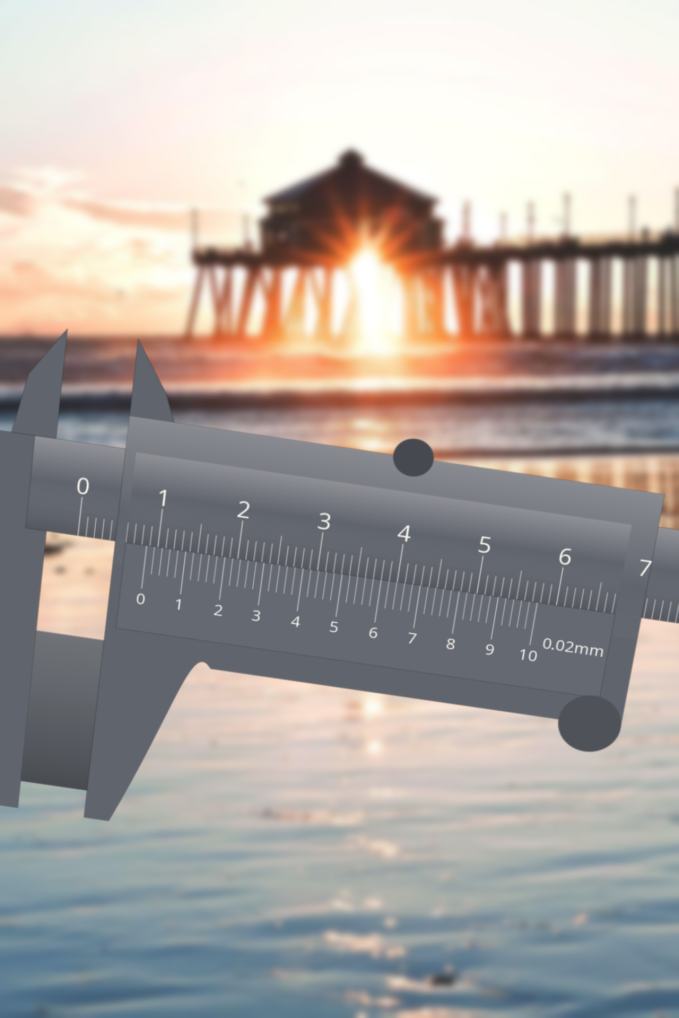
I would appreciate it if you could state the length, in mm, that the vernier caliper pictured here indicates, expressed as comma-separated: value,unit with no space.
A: 8.6,mm
